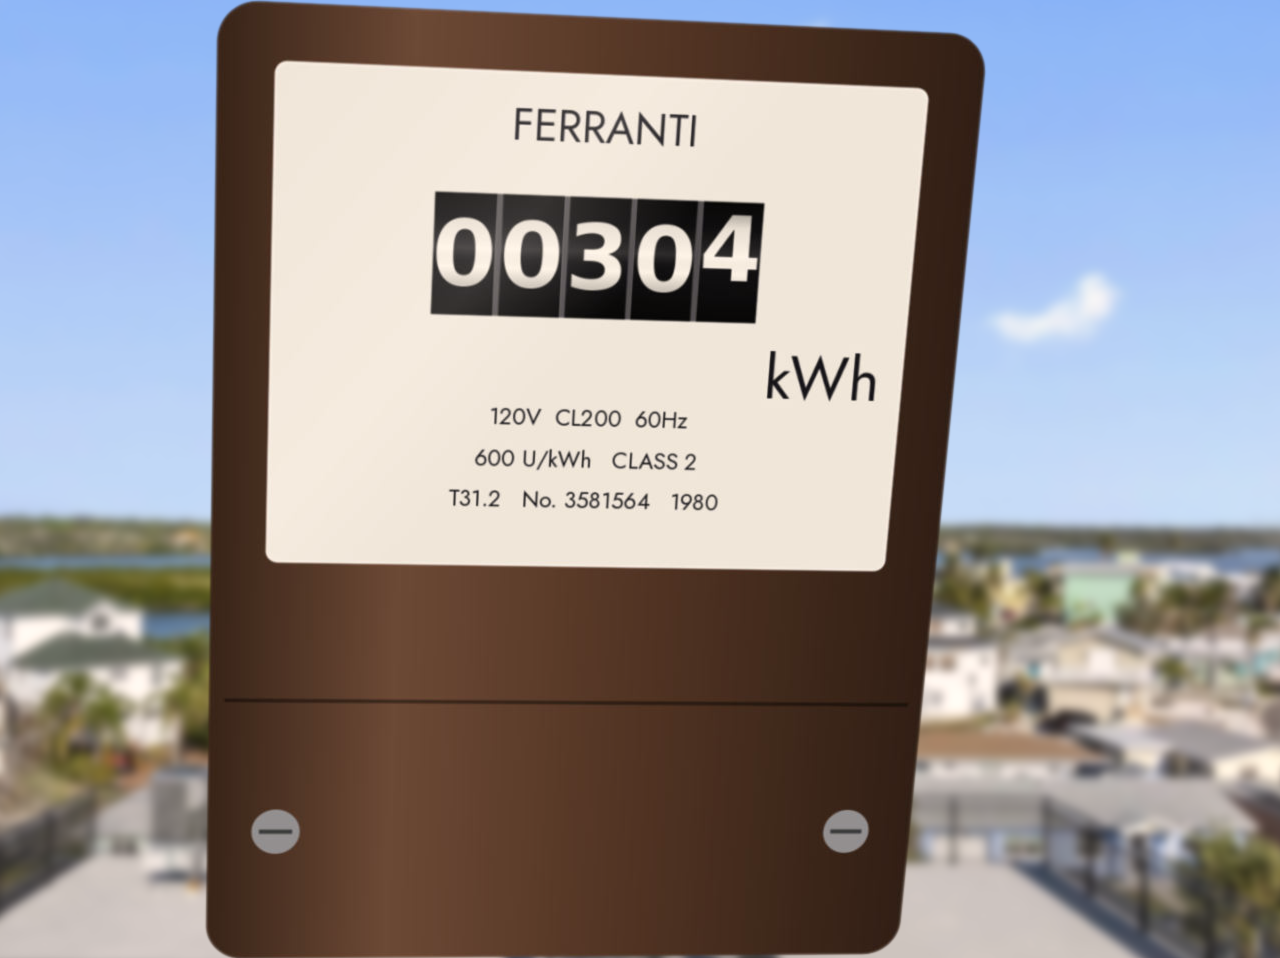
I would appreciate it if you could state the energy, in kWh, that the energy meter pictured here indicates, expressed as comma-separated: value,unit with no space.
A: 304,kWh
